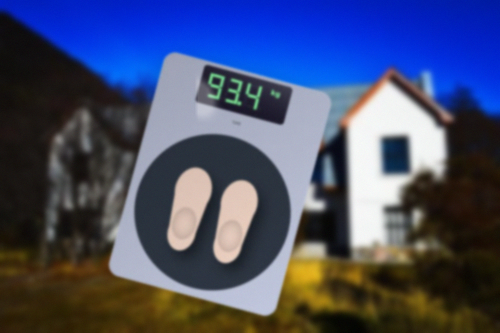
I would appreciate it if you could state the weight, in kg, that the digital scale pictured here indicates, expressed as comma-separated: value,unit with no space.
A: 93.4,kg
